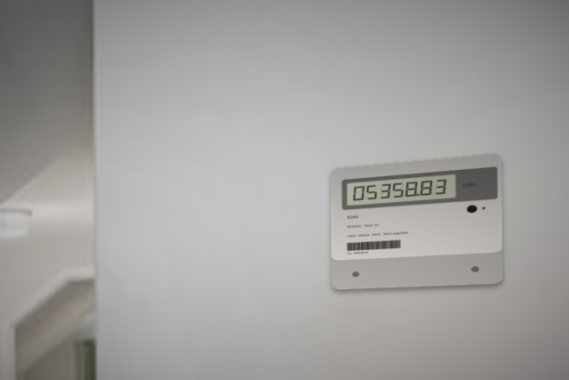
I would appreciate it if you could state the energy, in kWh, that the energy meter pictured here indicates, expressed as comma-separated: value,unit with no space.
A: 5358.83,kWh
